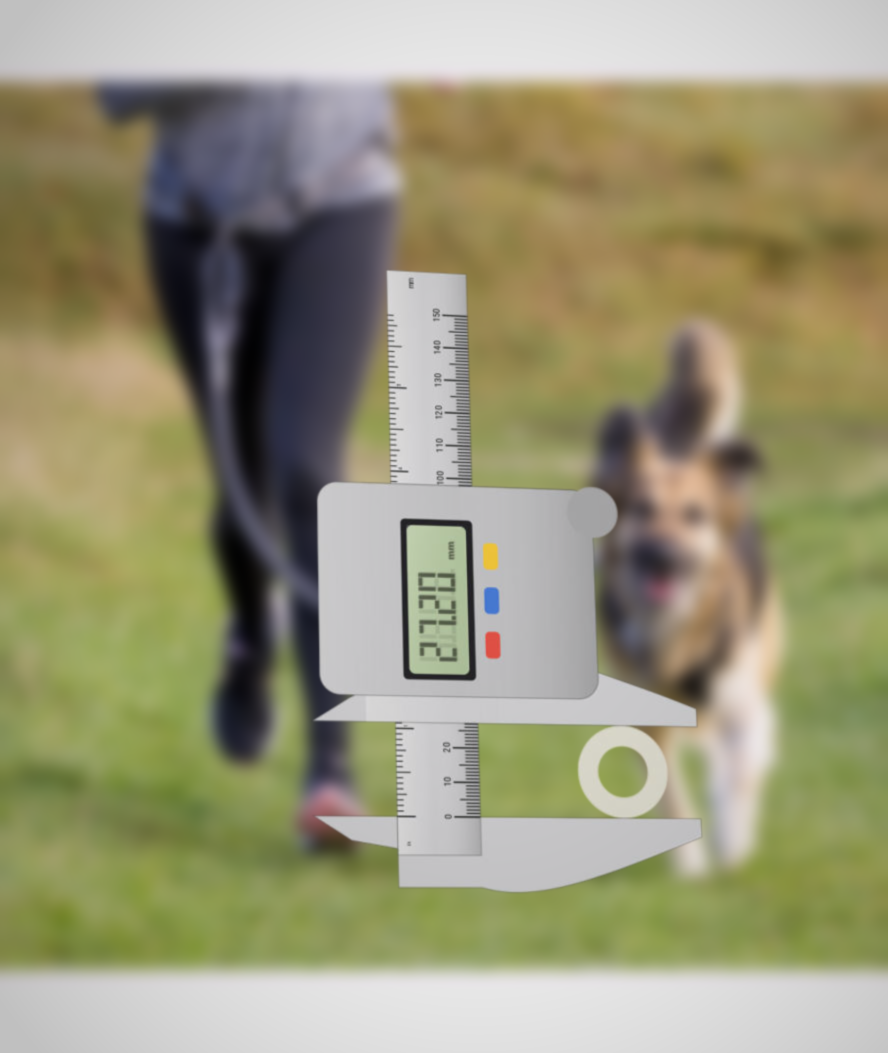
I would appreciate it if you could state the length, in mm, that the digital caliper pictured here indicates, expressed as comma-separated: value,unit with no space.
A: 27.20,mm
